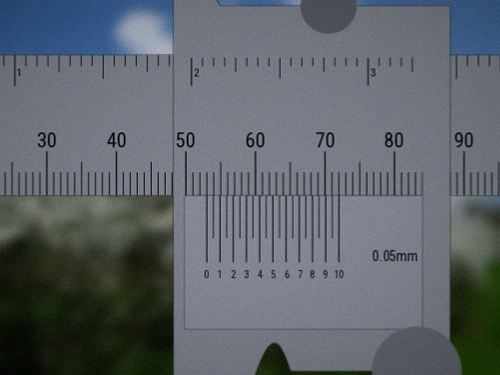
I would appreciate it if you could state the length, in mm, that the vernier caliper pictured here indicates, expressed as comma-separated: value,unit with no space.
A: 53.0,mm
